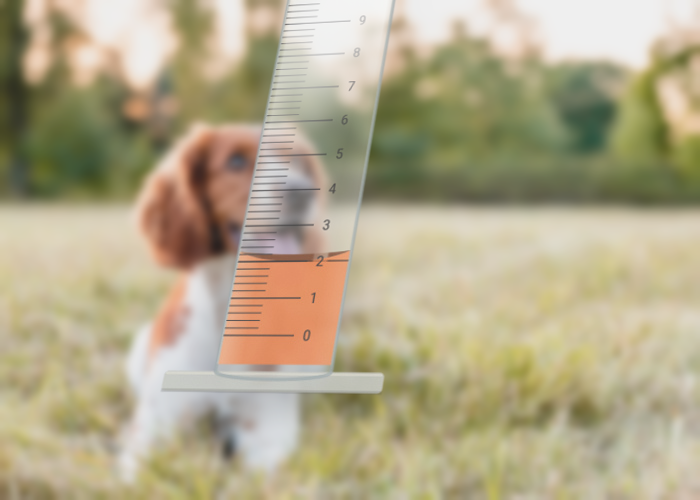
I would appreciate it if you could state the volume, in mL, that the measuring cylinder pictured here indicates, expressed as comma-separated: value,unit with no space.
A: 2,mL
